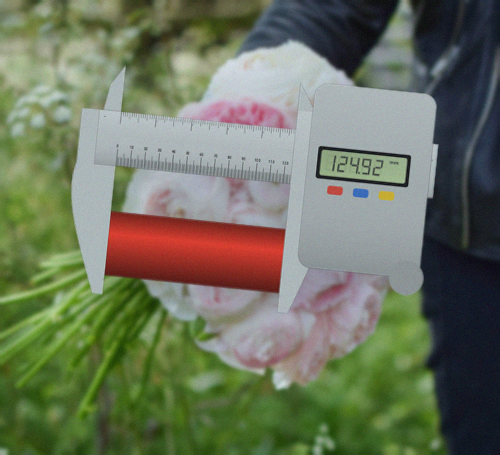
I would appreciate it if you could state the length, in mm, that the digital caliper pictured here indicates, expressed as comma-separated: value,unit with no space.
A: 124.92,mm
